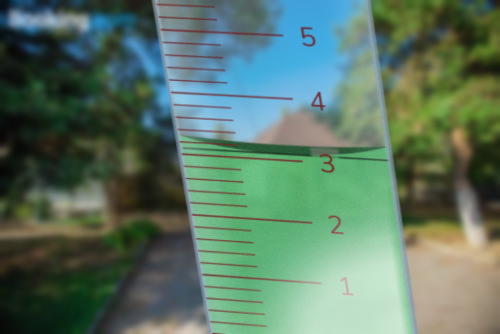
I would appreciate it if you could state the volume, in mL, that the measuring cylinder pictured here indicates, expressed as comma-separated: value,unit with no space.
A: 3.1,mL
